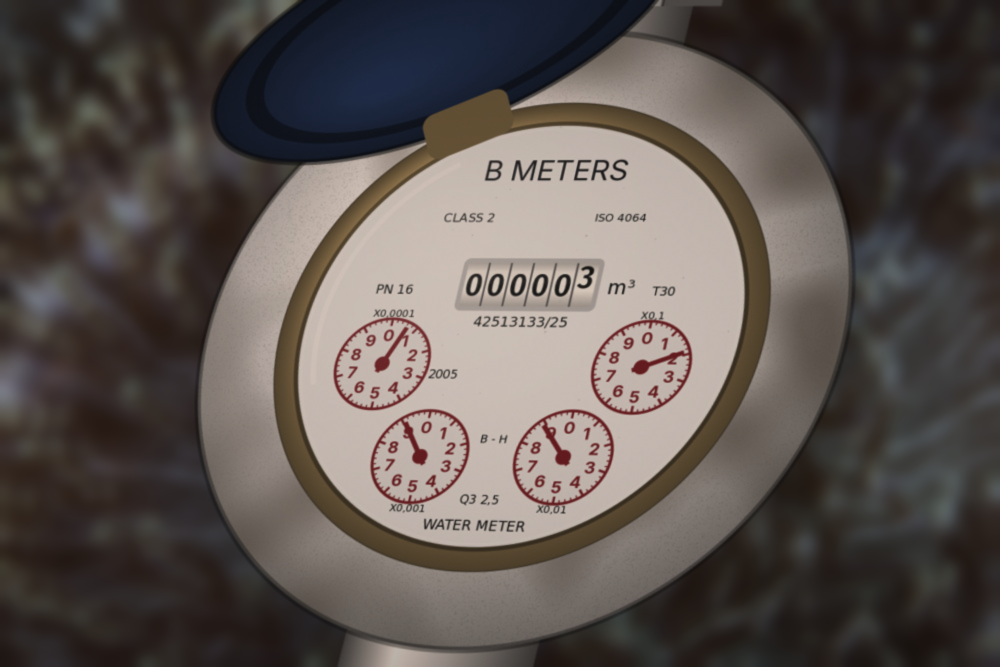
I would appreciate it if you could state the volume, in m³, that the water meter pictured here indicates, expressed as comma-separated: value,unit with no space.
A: 3.1890,m³
